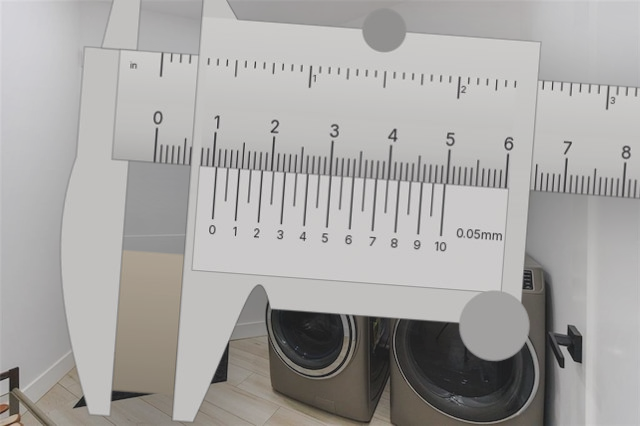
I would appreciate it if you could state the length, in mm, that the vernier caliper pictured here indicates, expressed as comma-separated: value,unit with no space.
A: 10.6,mm
